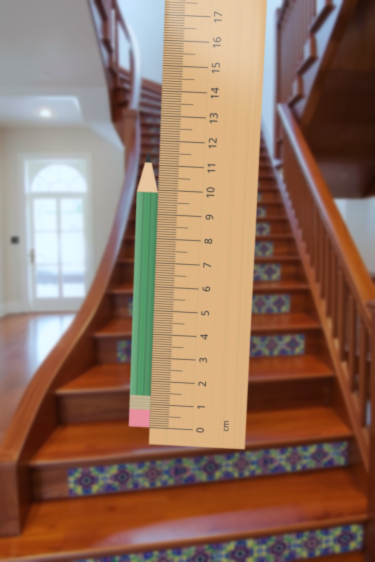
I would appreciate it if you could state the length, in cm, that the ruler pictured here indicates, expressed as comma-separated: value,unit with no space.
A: 11.5,cm
